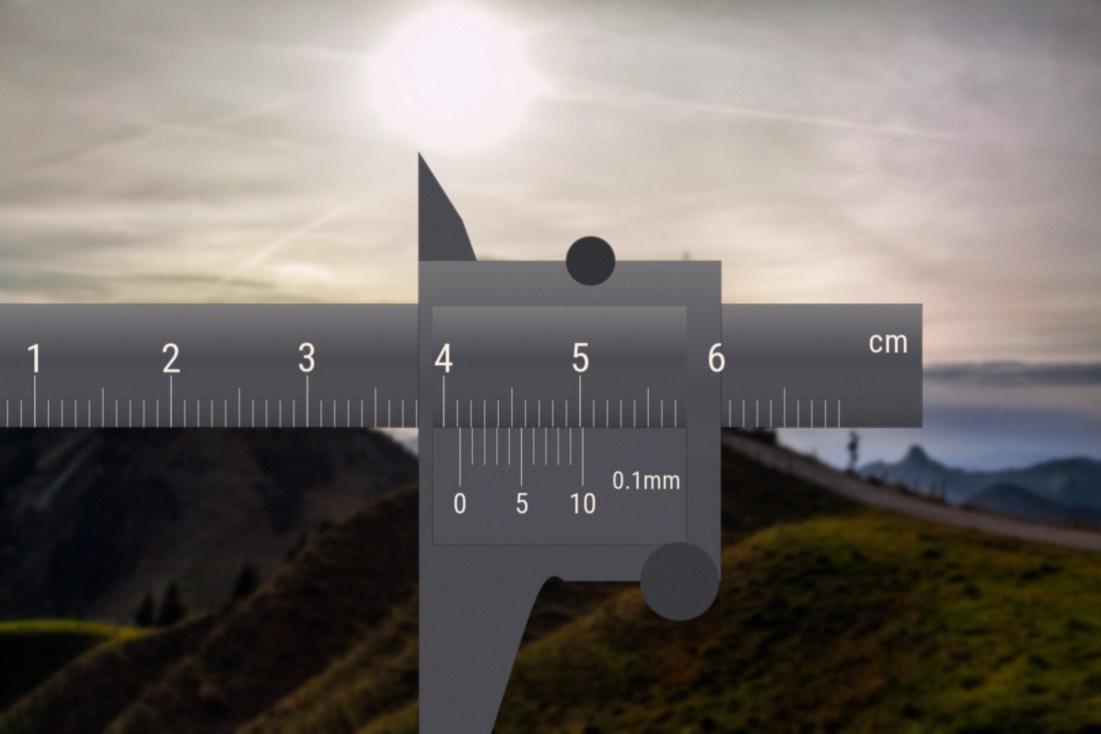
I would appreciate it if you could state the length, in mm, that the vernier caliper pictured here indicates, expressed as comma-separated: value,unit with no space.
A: 41.2,mm
